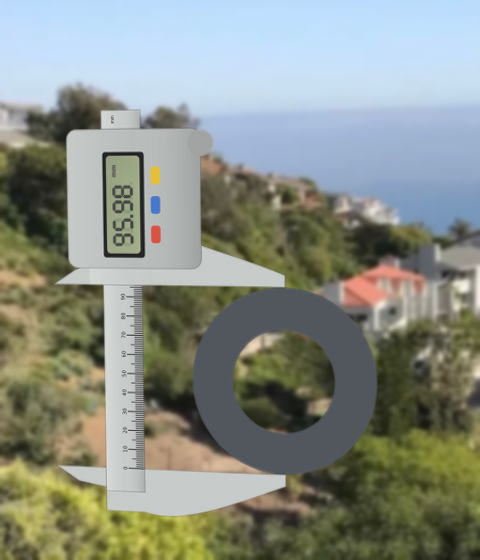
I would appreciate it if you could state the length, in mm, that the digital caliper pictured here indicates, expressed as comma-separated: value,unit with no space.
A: 95.98,mm
